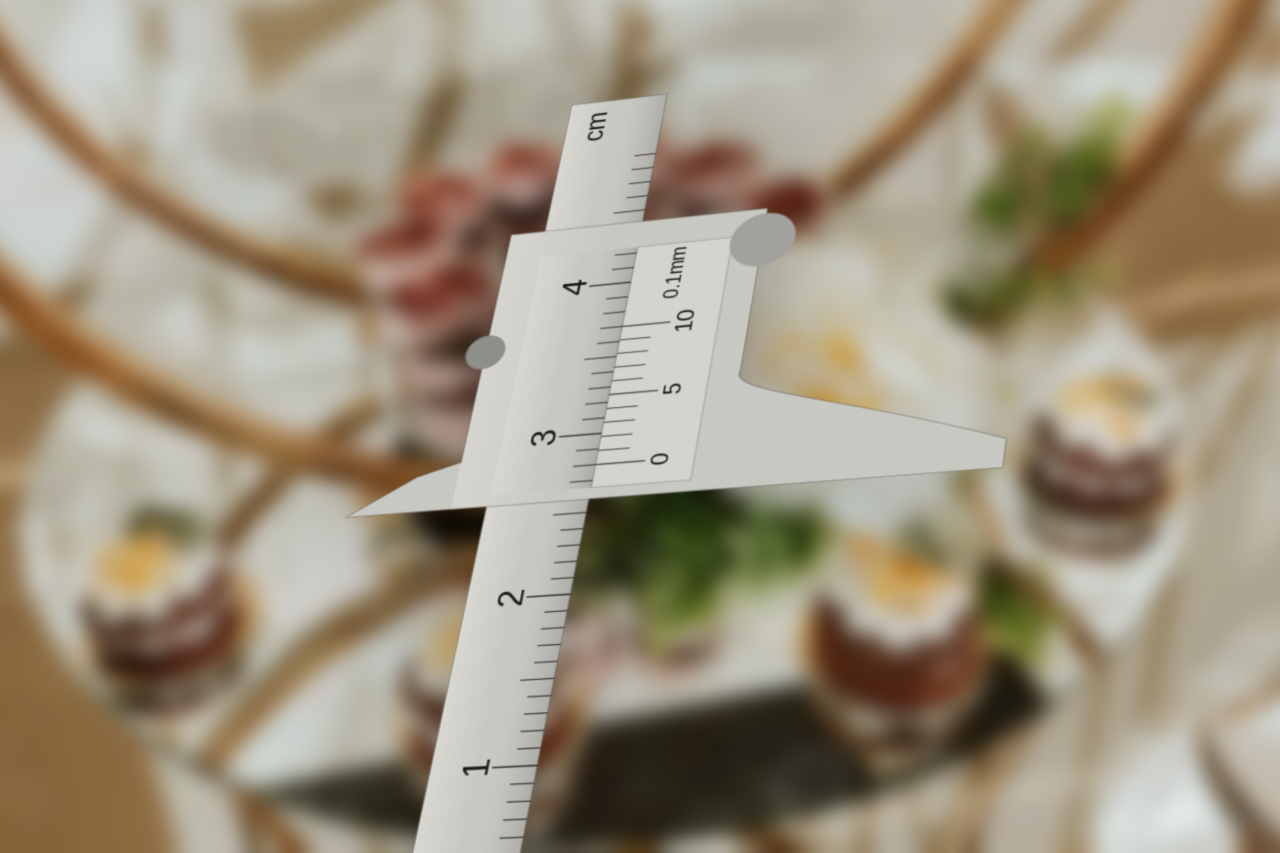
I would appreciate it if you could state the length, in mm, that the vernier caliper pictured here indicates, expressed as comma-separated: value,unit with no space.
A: 28.0,mm
